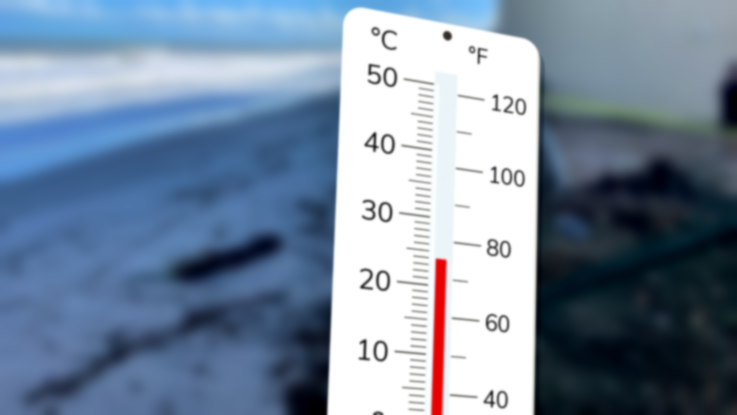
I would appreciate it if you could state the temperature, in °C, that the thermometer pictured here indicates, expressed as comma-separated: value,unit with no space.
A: 24,°C
